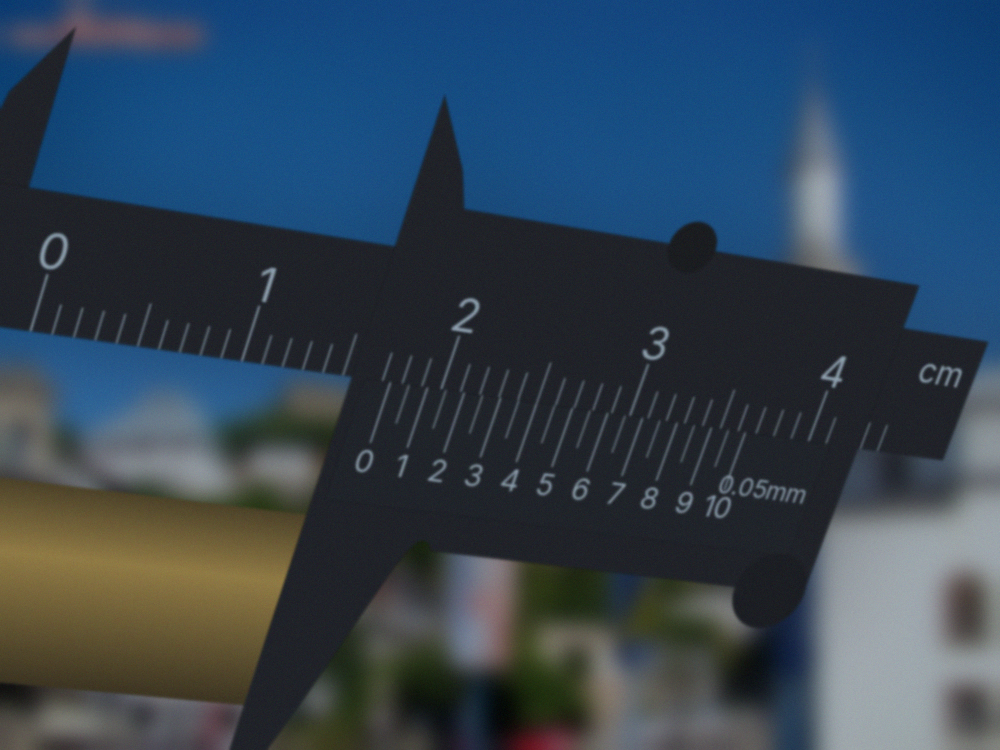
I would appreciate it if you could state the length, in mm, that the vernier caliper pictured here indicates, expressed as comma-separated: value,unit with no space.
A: 17.4,mm
